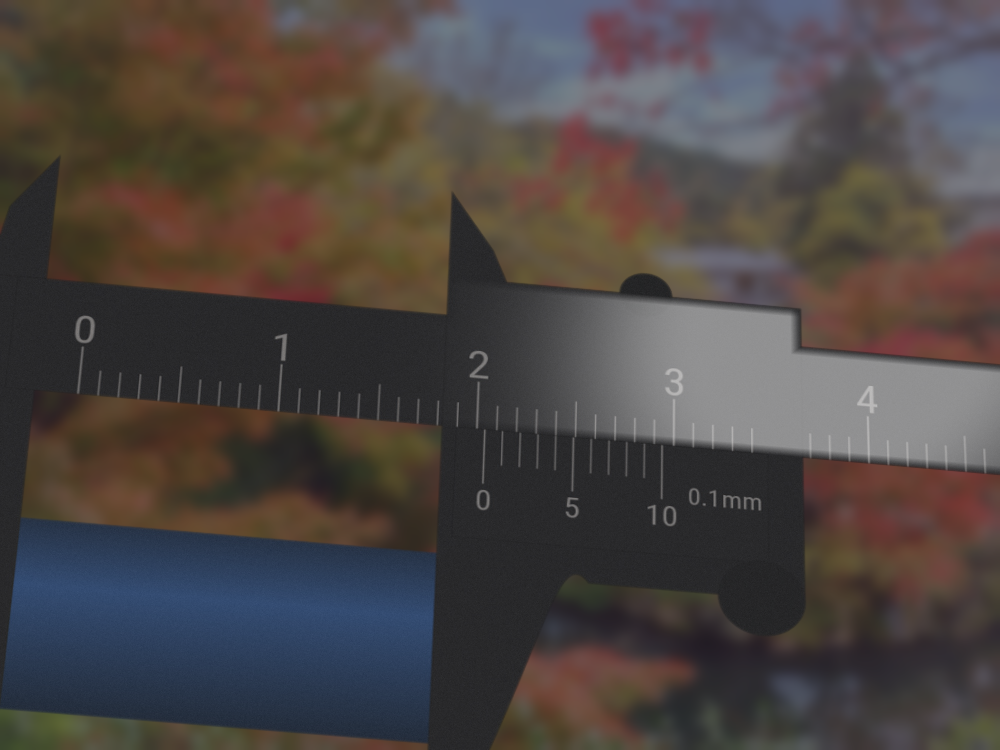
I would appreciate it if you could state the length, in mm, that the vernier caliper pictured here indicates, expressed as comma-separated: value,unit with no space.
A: 20.4,mm
